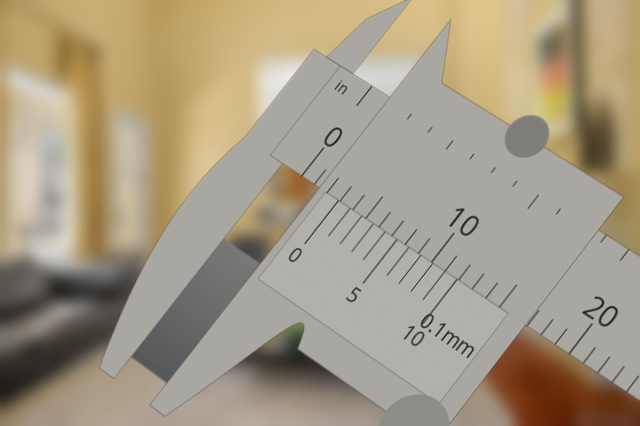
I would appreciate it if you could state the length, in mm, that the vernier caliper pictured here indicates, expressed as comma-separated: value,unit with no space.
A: 2.9,mm
